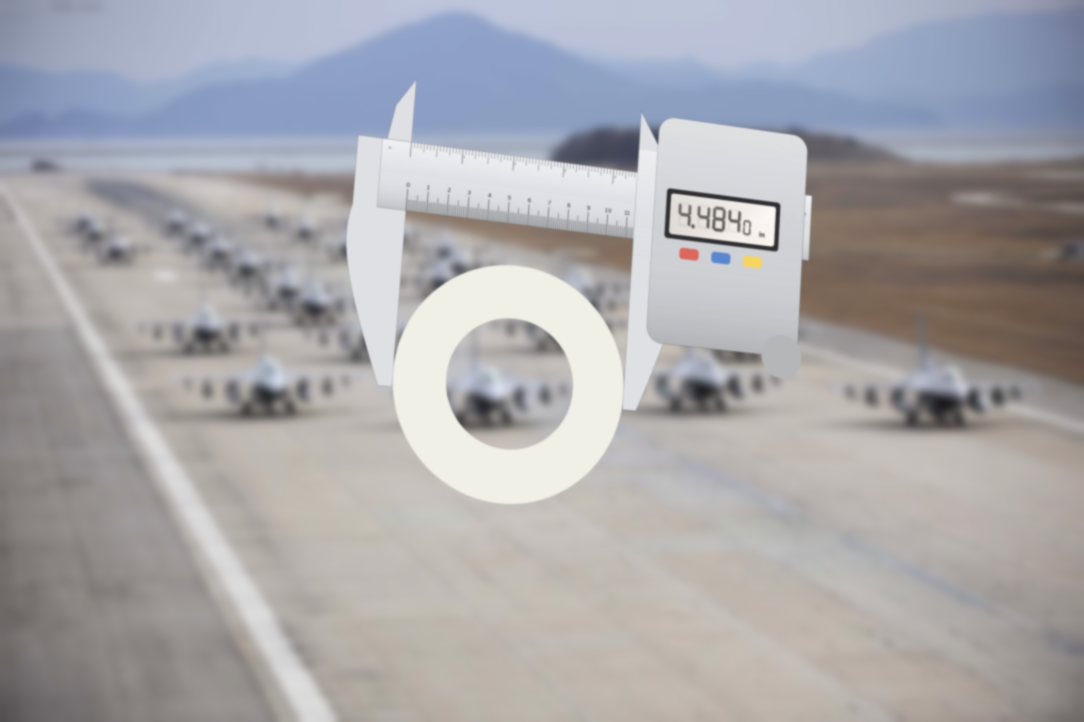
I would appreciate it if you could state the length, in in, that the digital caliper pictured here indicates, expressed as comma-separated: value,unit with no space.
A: 4.4840,in
